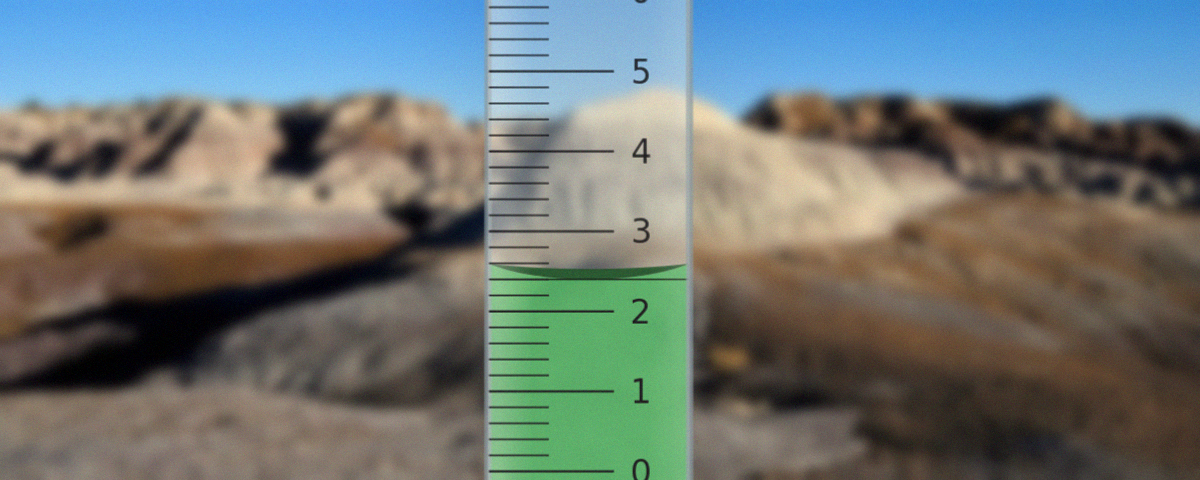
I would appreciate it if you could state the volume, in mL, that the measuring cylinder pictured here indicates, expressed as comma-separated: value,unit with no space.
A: 2.4,mL
